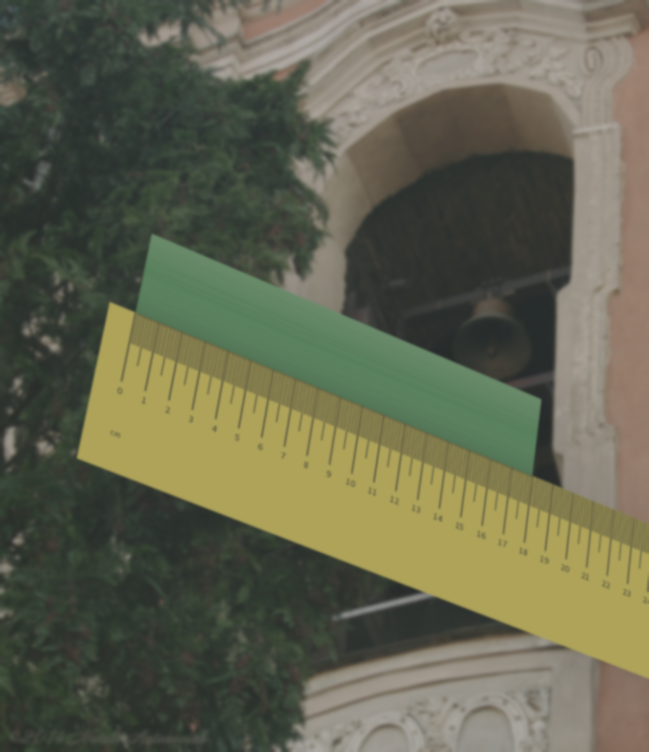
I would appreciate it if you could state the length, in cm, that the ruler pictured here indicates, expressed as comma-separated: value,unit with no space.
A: 18,cm
